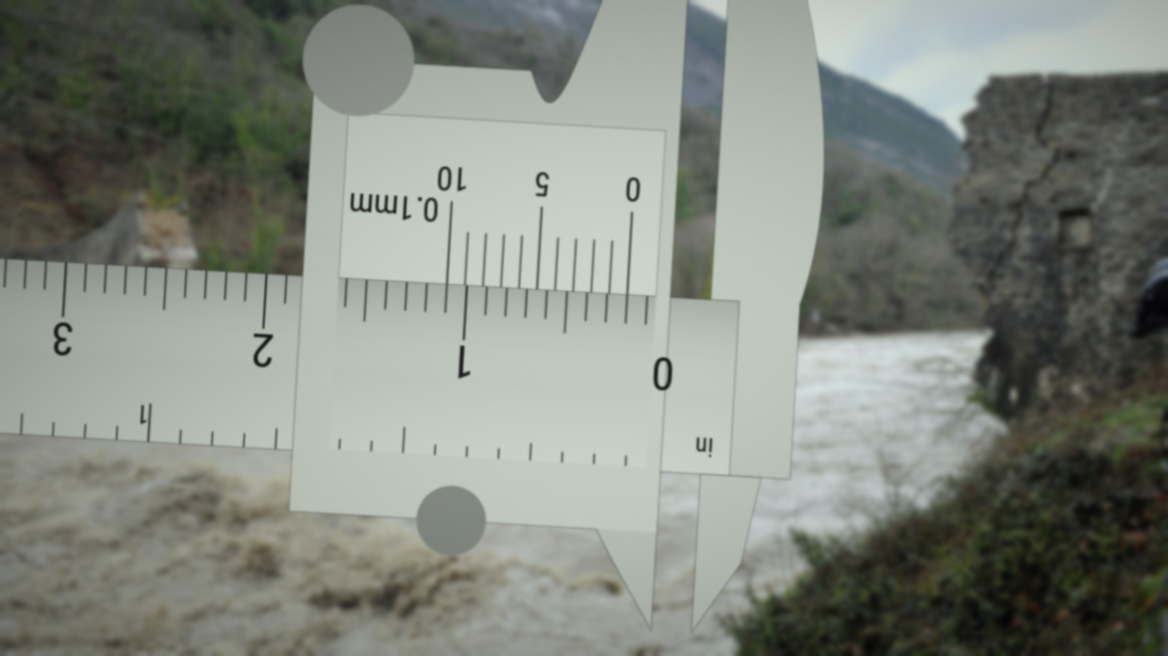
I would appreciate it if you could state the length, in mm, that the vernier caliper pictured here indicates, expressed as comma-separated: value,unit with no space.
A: 2.0,mm
